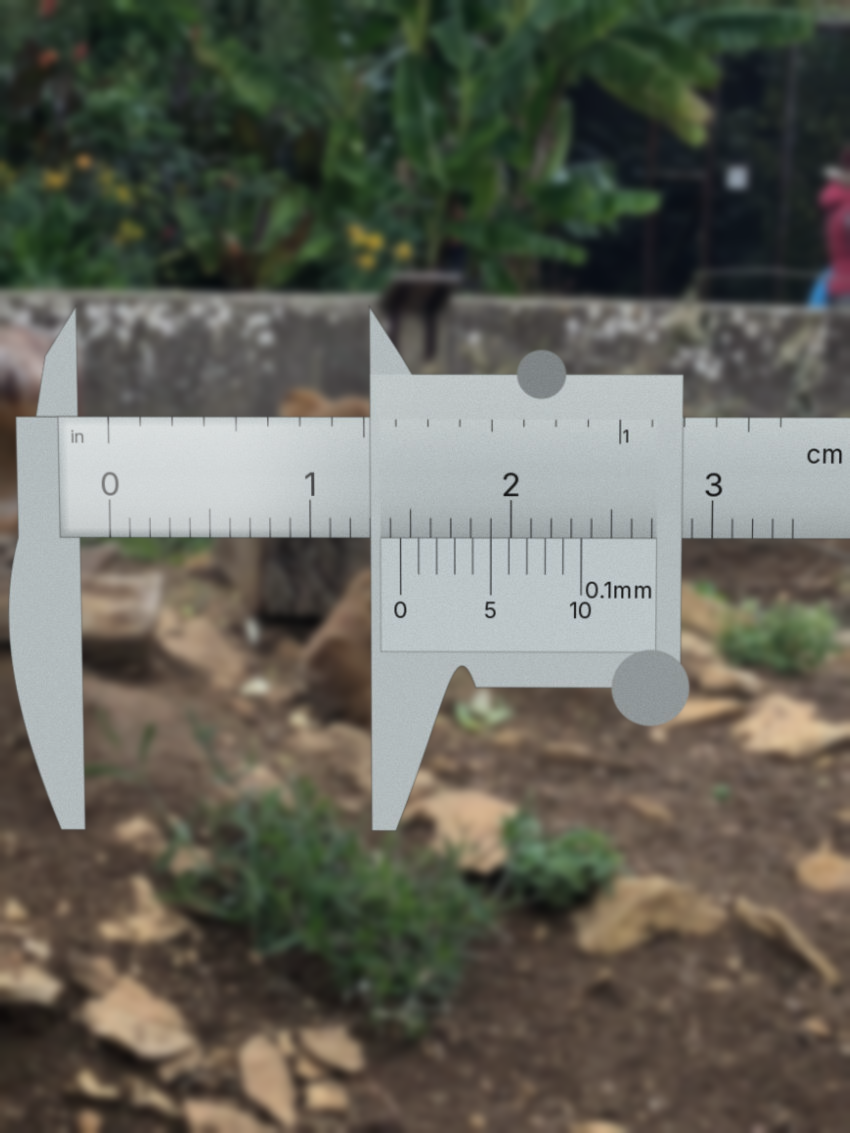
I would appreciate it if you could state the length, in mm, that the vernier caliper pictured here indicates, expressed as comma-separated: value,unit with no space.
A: 14.5,mm
